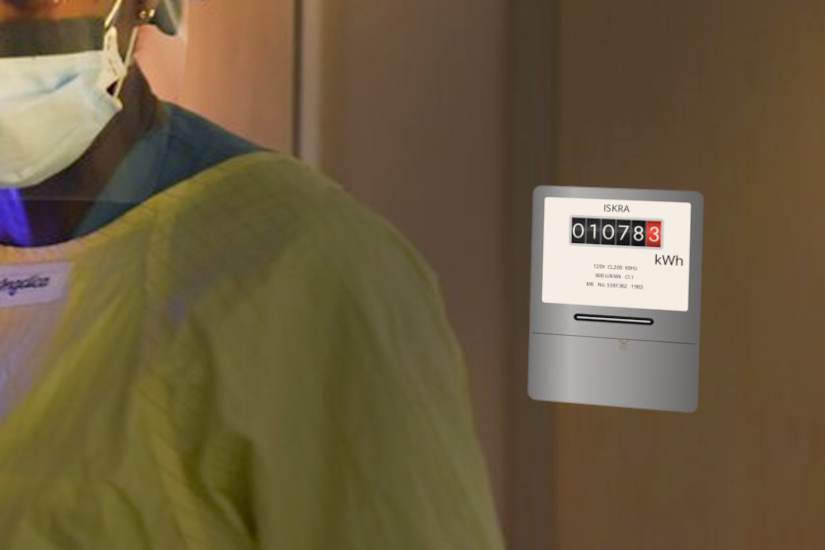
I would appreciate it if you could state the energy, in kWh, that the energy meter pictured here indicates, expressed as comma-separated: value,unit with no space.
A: 1078.3,kWh
